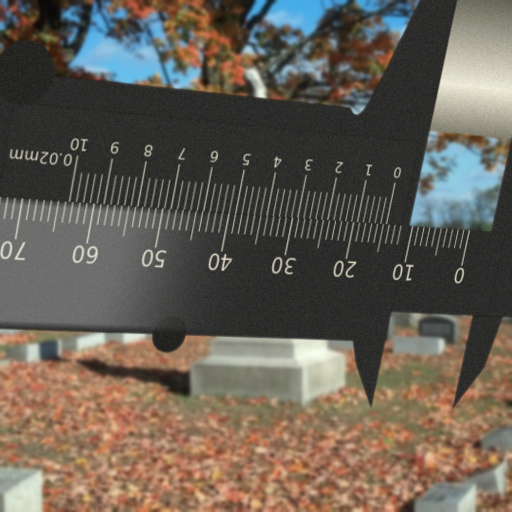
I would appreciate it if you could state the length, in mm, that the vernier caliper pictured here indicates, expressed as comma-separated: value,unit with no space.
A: 14.5,mm
